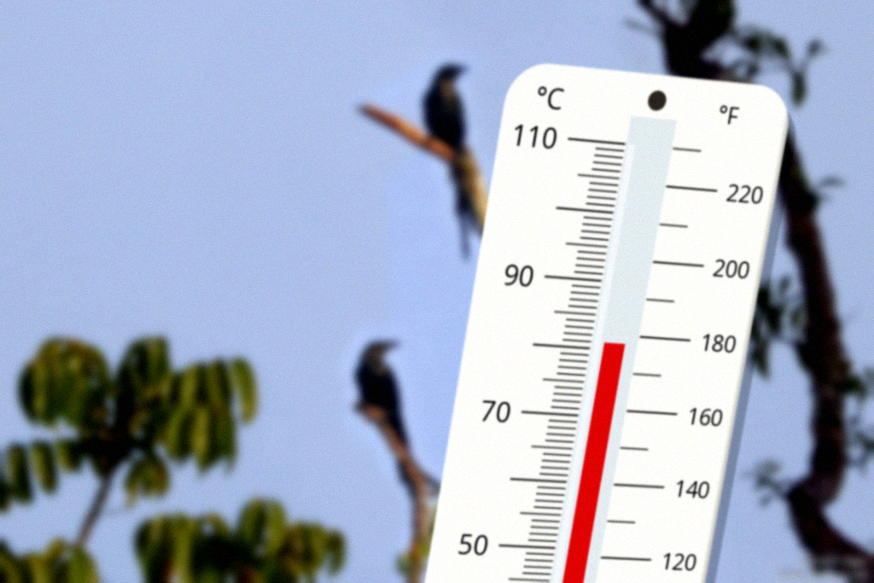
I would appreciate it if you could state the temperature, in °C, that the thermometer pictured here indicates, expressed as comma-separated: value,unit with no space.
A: 81,°C
